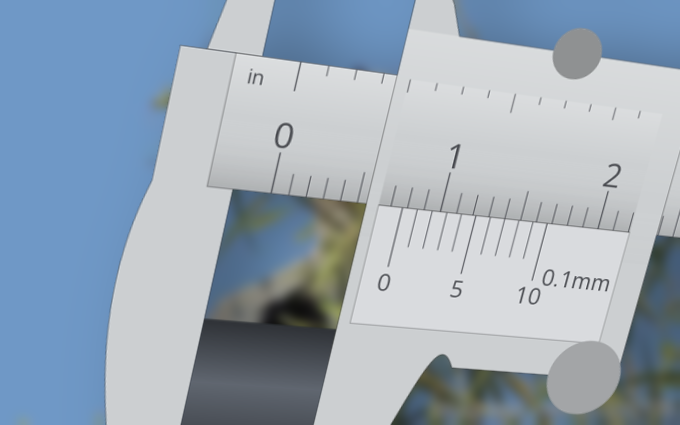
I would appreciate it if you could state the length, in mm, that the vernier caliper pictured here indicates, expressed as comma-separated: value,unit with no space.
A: 7.7,mm
